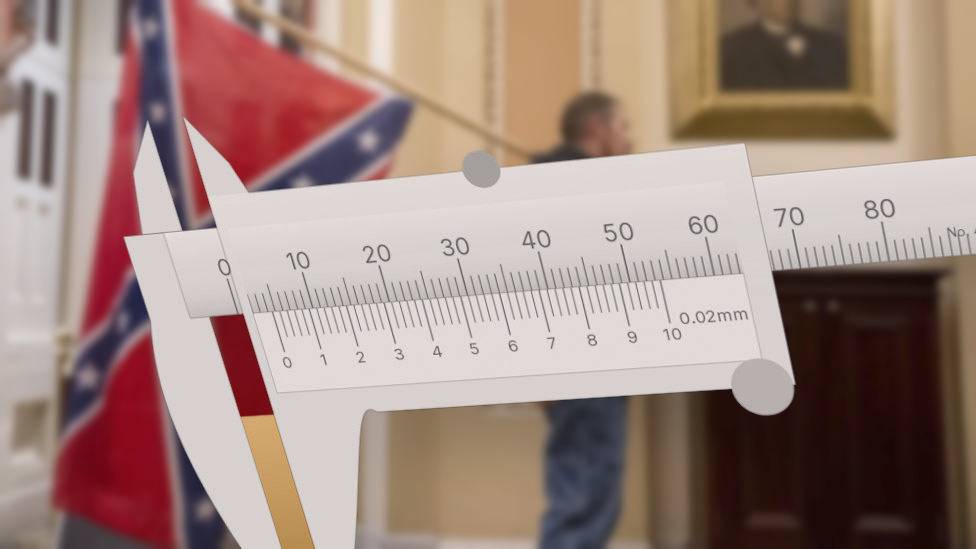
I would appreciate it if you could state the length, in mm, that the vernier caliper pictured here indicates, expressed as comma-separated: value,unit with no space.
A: 4.6,mm
